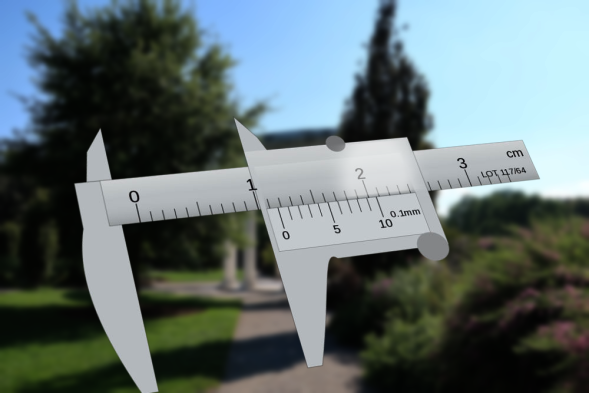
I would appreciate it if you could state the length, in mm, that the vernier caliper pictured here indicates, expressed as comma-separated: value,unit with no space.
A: 11.7,mm
